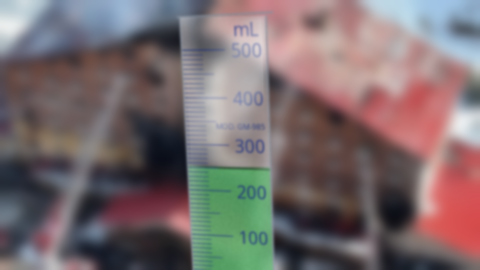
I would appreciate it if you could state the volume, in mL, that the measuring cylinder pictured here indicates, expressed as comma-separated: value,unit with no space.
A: 250,mL
